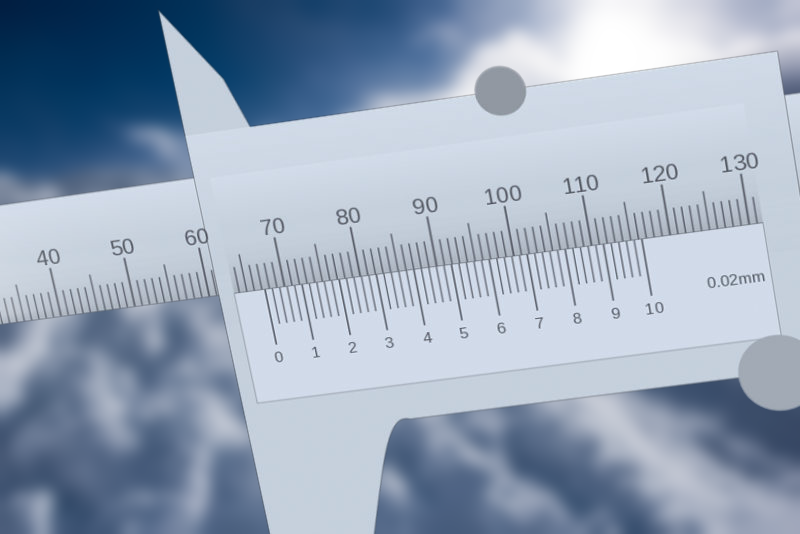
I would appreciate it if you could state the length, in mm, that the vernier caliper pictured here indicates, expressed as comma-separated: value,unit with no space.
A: 67.4,mm
